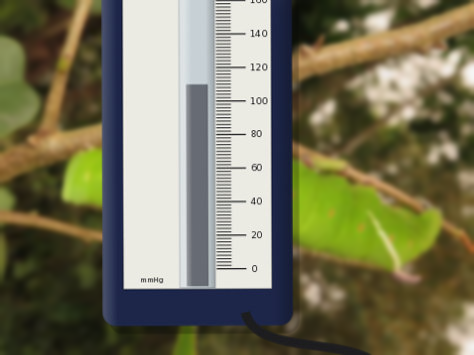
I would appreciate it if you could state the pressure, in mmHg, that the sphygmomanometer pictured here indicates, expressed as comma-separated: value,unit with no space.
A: 110,mmHg
